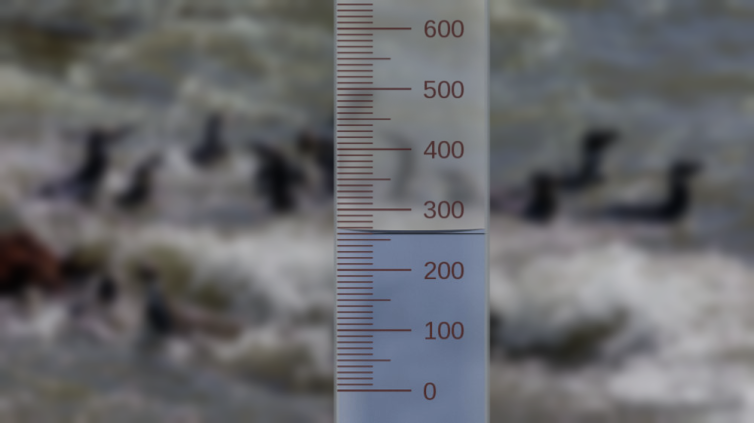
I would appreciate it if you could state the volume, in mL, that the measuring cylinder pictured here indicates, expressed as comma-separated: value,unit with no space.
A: 260,mL
